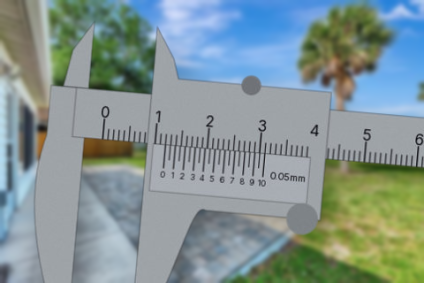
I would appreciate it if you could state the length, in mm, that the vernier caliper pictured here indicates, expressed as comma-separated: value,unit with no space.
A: 12.0,mm
